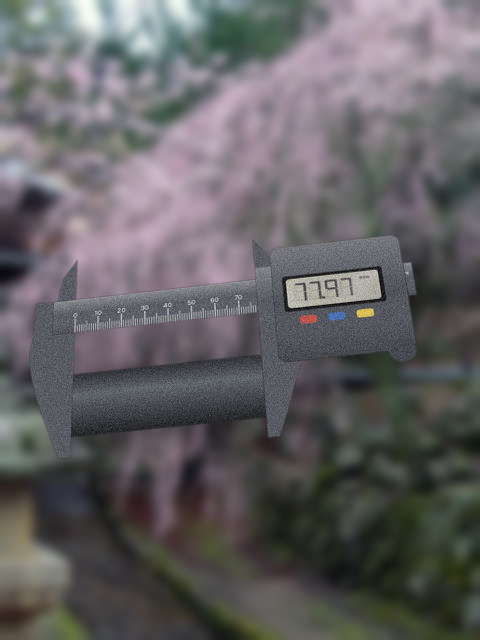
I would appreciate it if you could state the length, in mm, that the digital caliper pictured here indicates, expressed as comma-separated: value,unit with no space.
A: 77.97,mm
